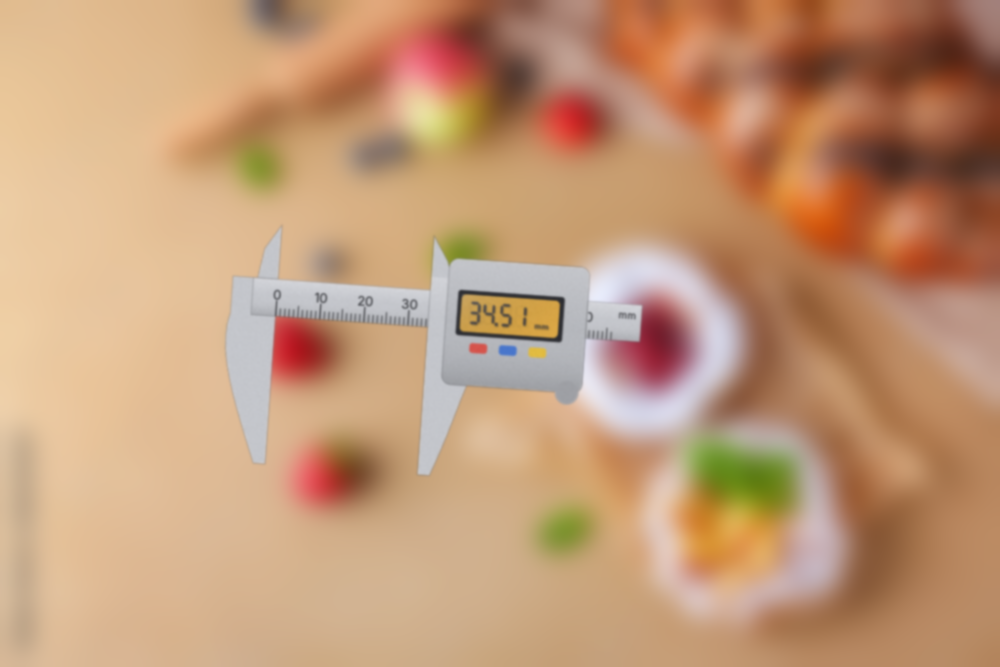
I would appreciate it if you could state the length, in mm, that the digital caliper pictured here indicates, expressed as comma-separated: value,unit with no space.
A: 34.51,mm
